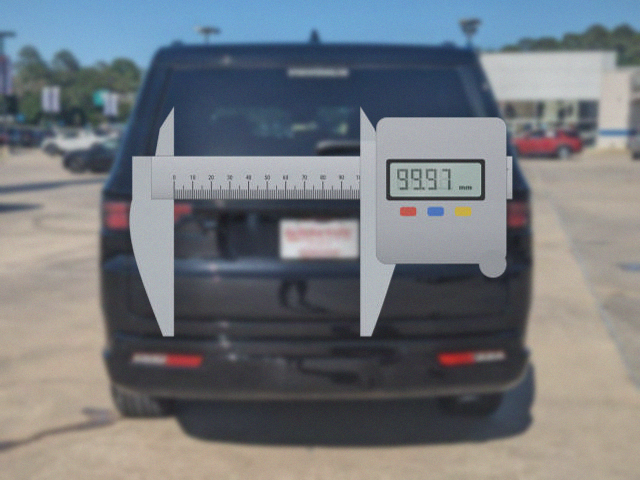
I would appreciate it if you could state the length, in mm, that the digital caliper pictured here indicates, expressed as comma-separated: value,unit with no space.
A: 99.97,mm
